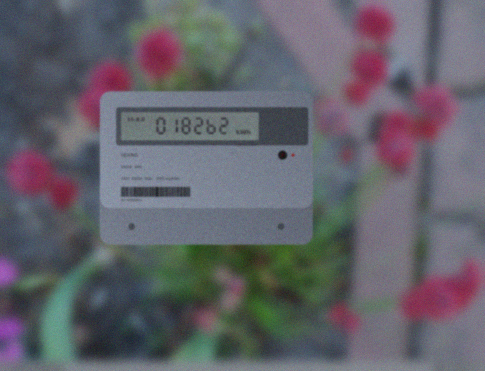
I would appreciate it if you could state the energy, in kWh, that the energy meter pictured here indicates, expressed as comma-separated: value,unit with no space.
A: 18262,kWh
